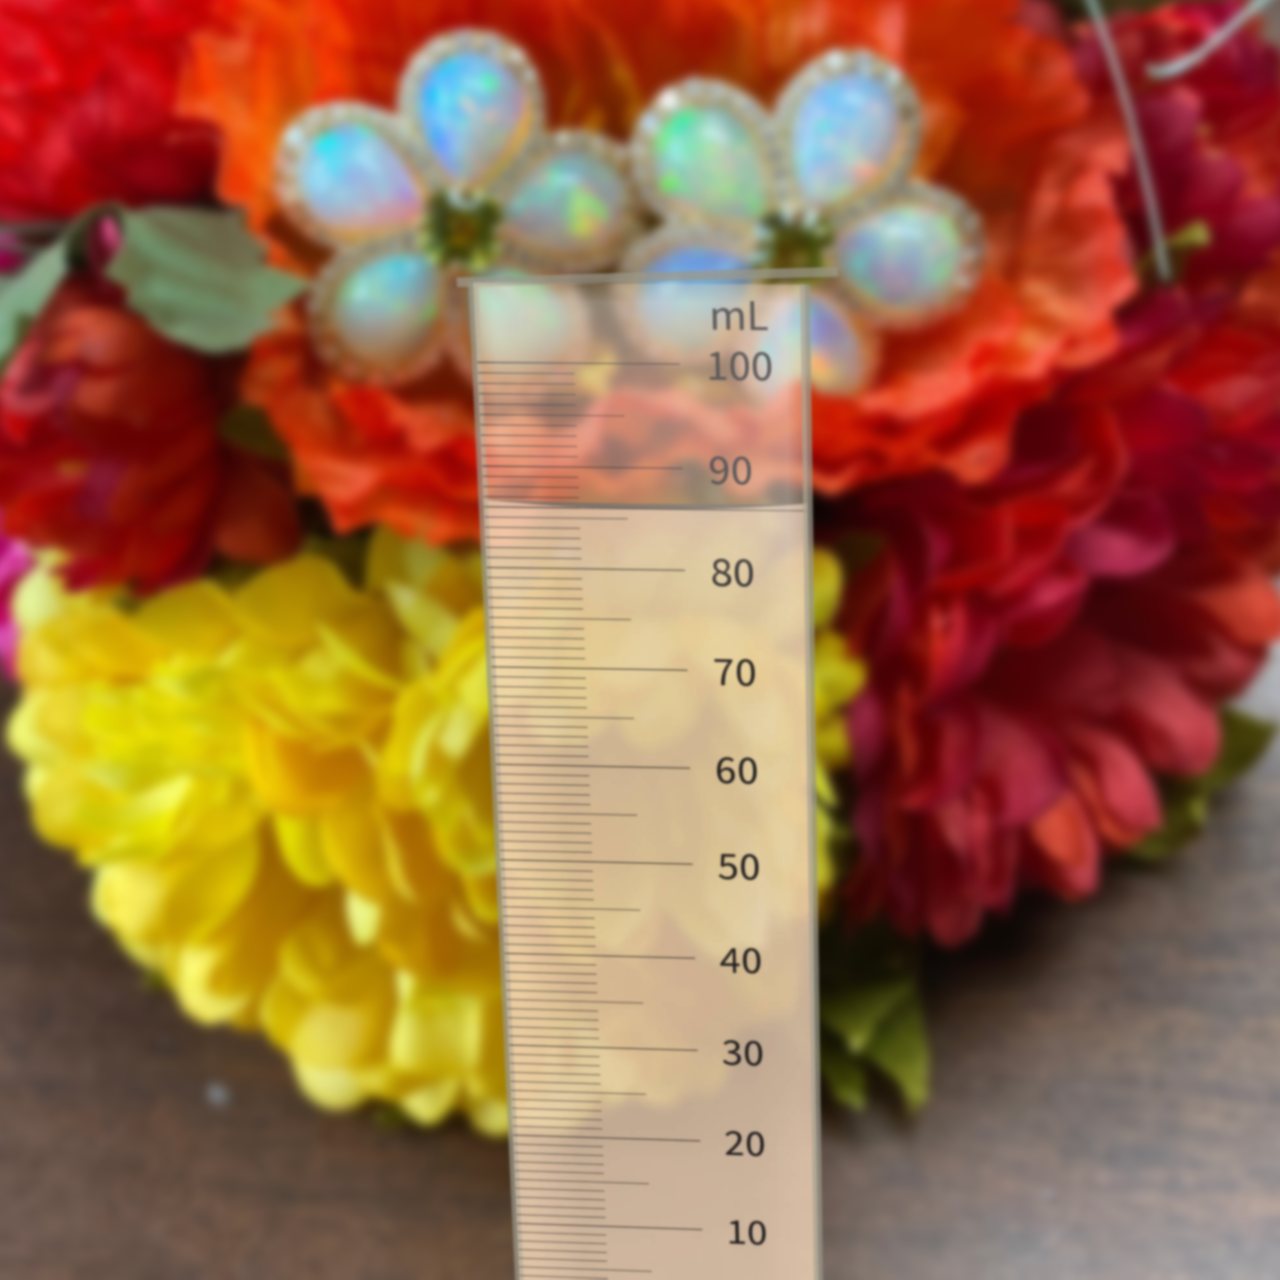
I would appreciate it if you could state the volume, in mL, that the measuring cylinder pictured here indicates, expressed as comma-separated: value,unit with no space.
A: 86,mL
